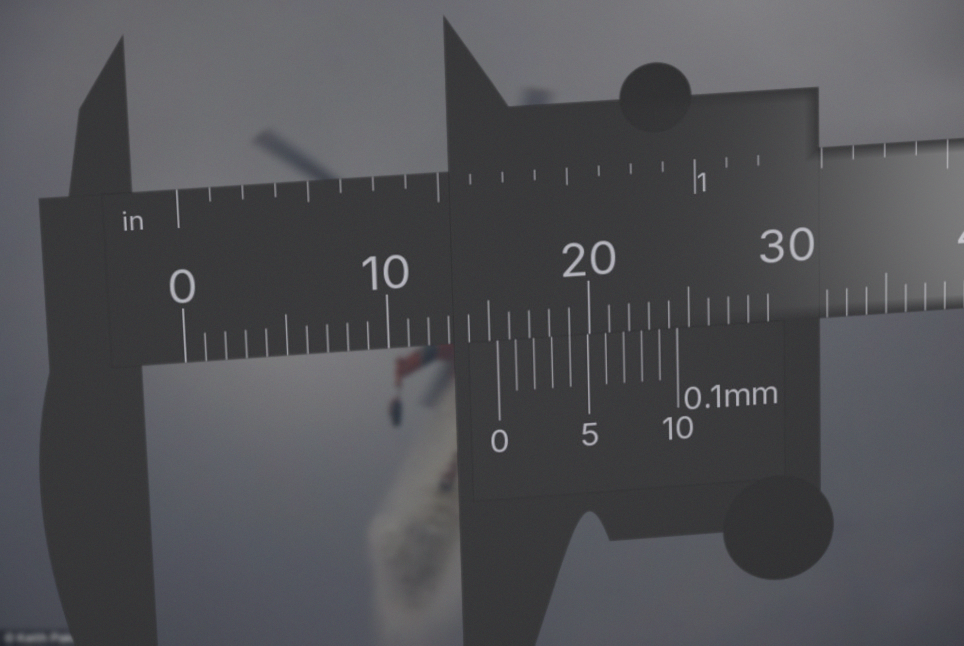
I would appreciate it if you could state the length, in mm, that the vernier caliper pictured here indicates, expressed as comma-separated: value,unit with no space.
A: 15.4,mm
